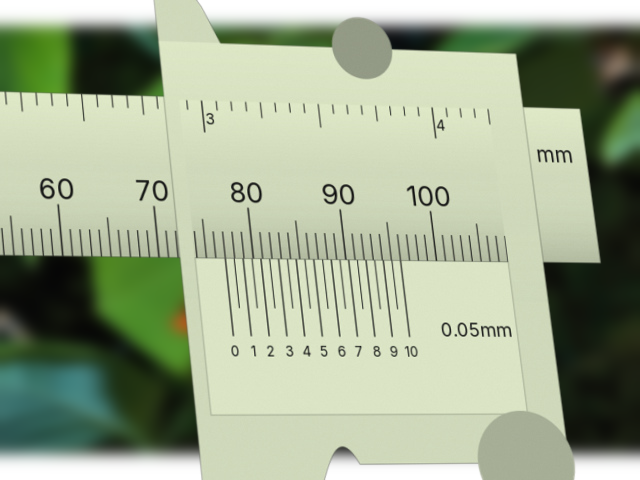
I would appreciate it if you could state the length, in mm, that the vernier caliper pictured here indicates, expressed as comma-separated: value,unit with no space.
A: 77.0,mm
